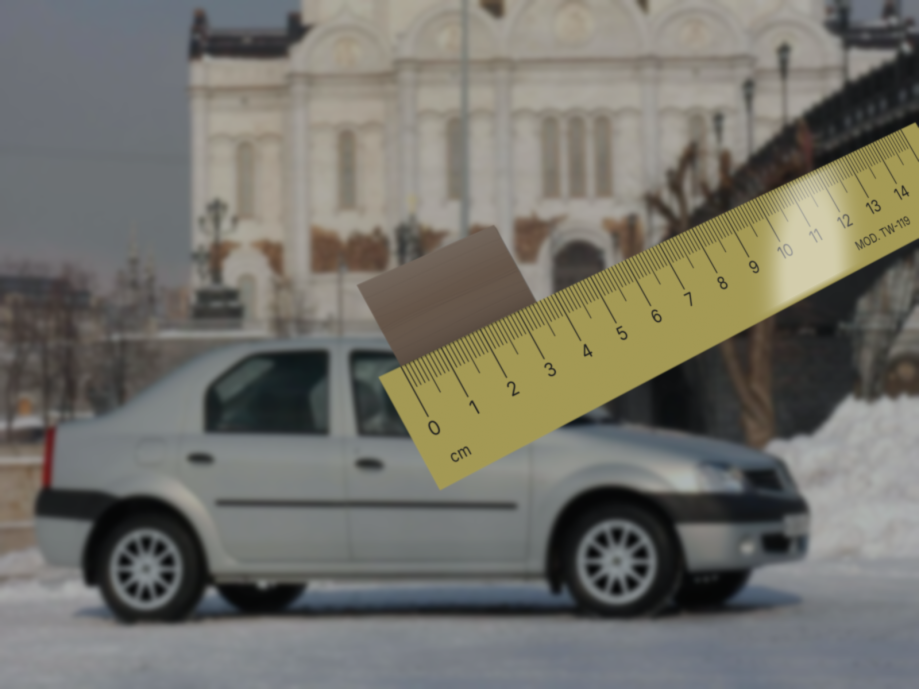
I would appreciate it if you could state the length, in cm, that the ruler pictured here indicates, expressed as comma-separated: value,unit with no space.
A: 3.5,cm
